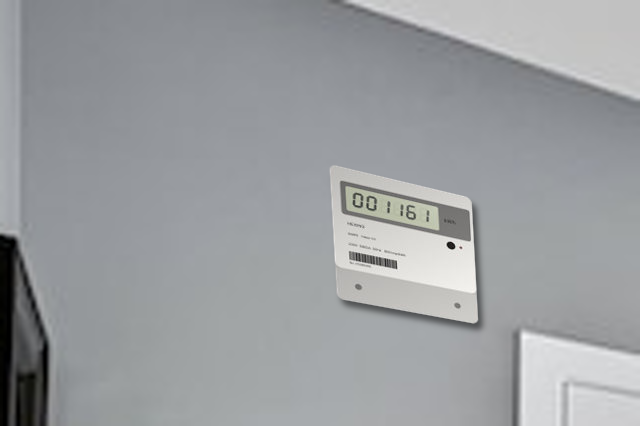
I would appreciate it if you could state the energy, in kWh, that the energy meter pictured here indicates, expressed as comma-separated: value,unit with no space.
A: 1161,kWh
